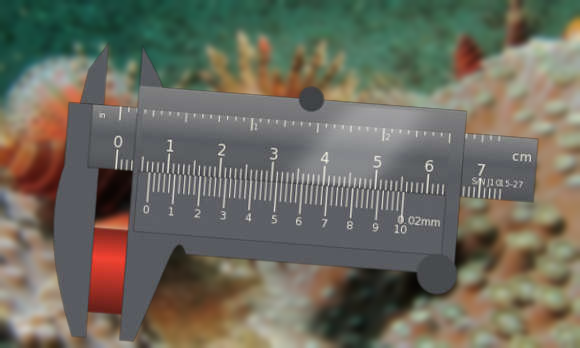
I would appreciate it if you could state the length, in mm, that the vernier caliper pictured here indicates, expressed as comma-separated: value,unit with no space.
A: 6.5,mm
